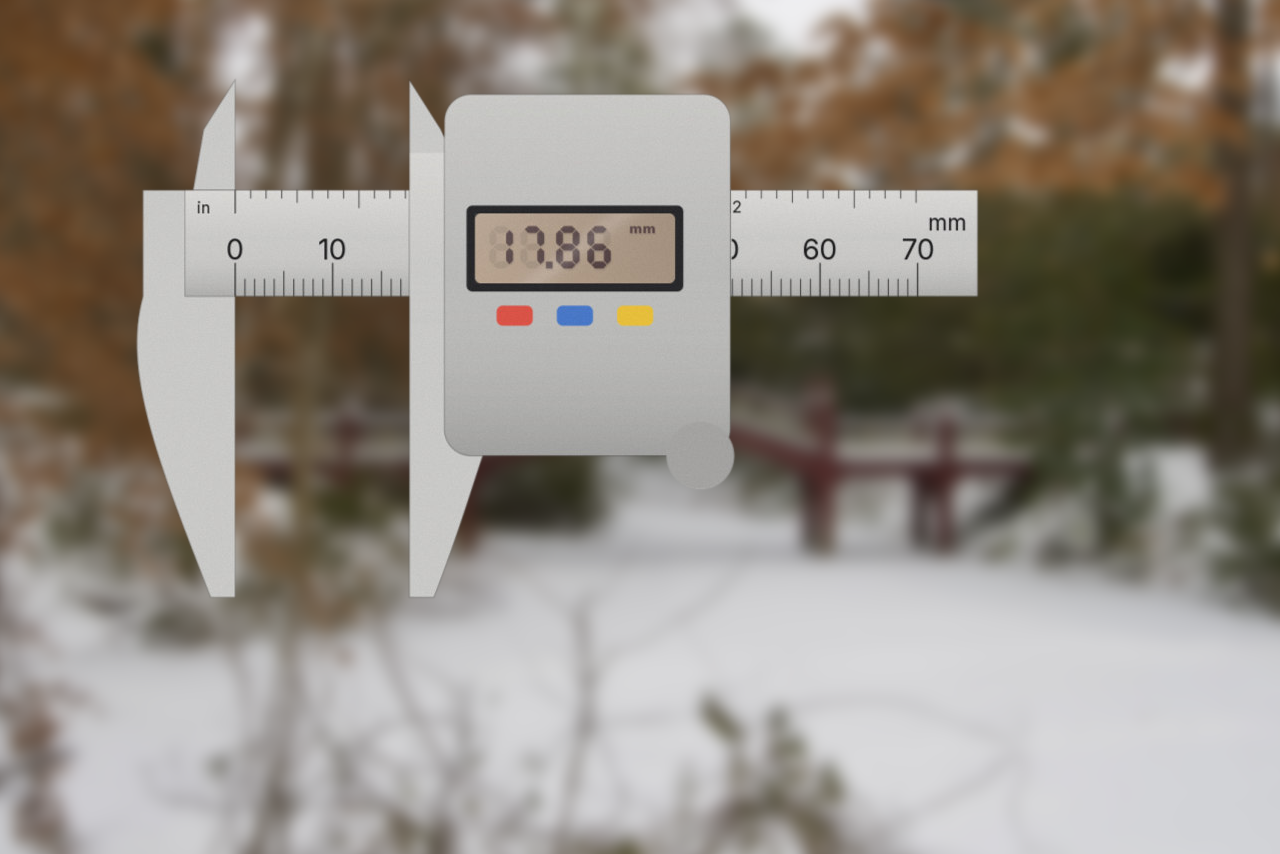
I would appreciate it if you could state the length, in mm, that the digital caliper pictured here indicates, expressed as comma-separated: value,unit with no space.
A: 17.86,mm
